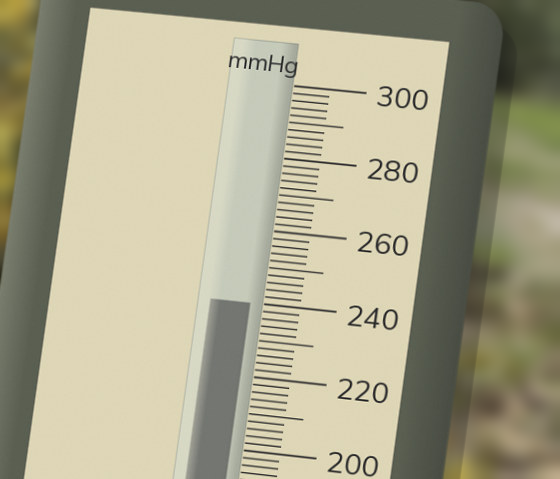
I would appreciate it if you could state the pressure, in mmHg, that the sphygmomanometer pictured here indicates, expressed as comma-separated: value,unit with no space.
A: 240,mmHg
